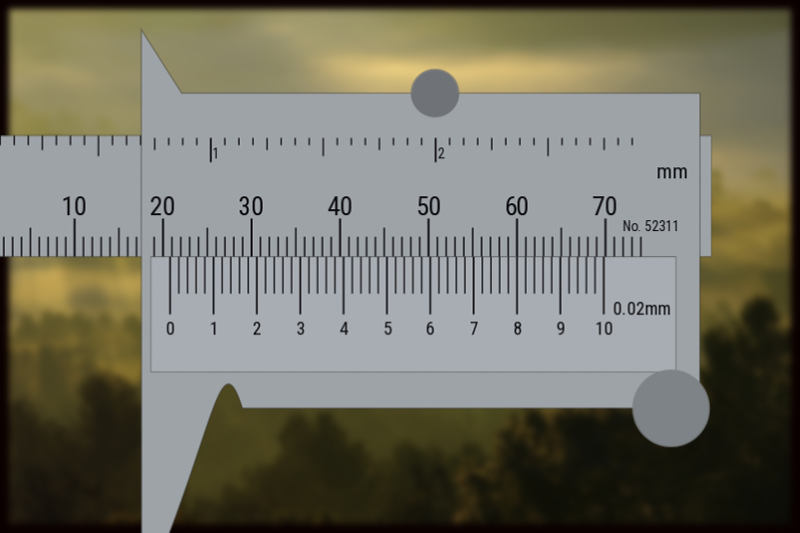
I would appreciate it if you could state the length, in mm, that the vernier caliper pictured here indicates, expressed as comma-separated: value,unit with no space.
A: 20.8,mm
